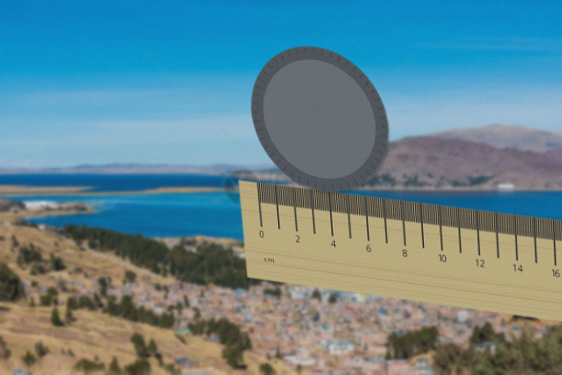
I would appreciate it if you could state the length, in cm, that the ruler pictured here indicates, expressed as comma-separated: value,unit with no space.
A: 7.5,cm
